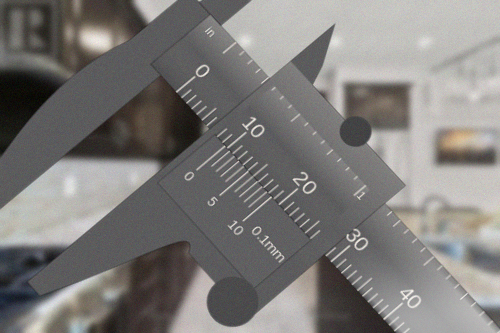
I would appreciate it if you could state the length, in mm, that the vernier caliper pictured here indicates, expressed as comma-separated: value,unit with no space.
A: 9.6,mm
